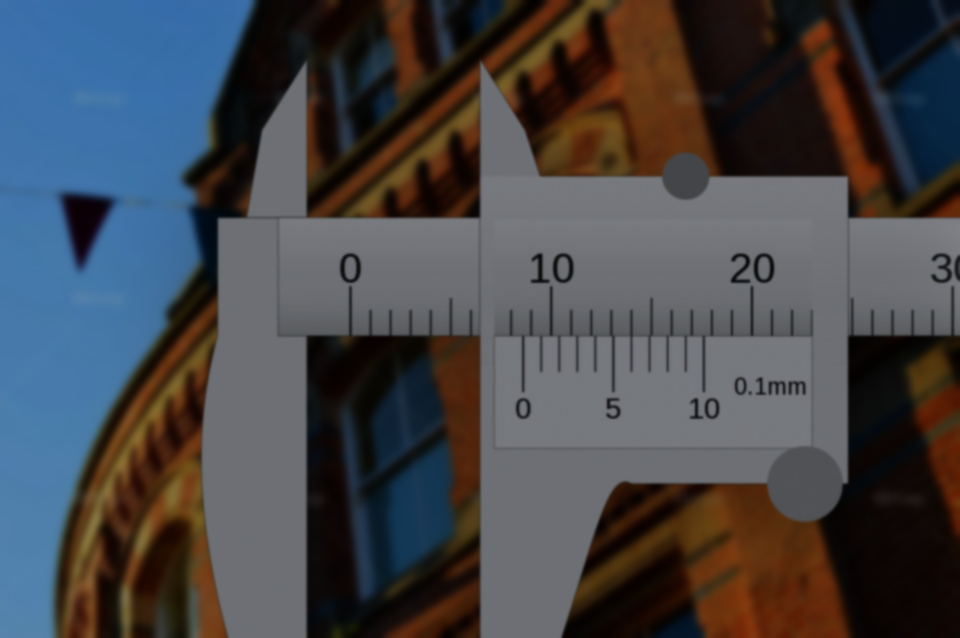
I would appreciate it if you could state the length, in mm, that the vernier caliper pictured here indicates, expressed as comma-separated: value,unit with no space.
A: 8.6,mm
